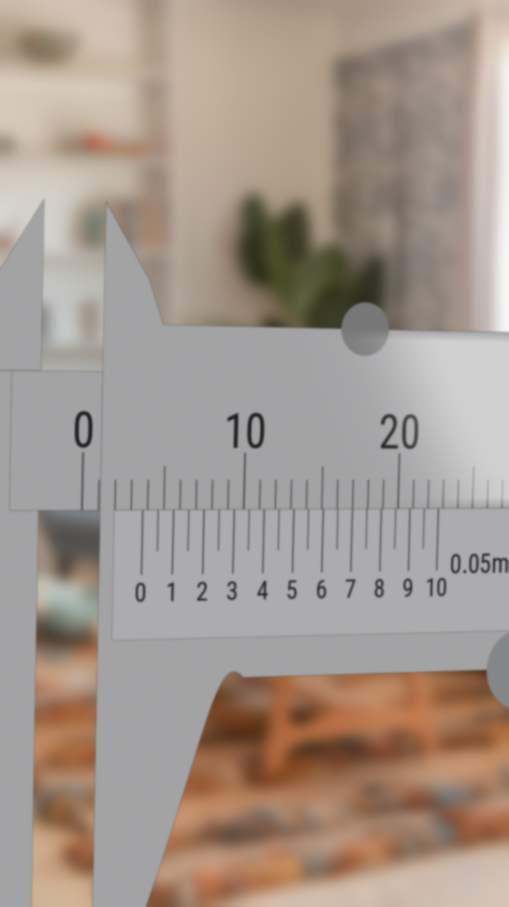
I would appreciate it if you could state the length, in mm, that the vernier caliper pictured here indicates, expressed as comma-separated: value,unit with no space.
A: 3.7,mm
